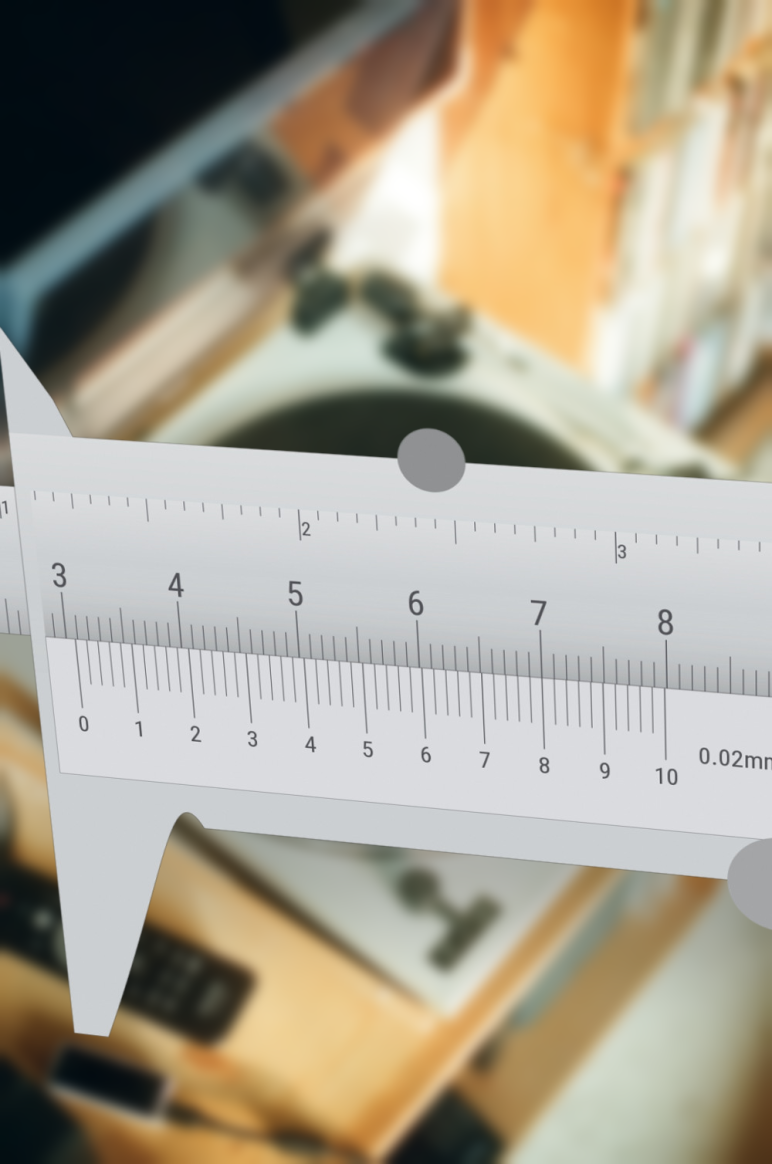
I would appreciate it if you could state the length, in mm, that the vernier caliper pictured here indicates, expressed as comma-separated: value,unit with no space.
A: 30.8,mm
